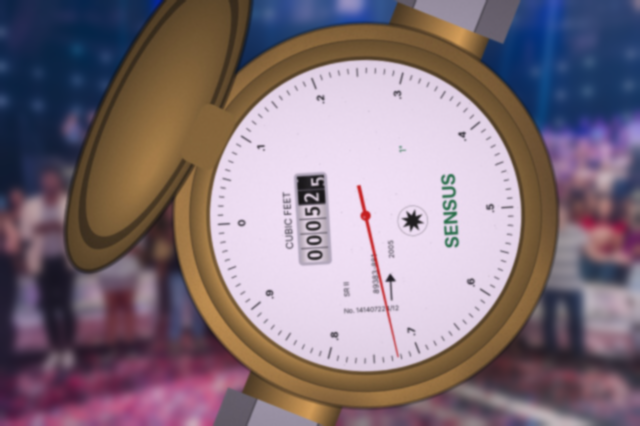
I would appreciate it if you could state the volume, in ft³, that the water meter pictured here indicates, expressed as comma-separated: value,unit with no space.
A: 524.72,ft³
